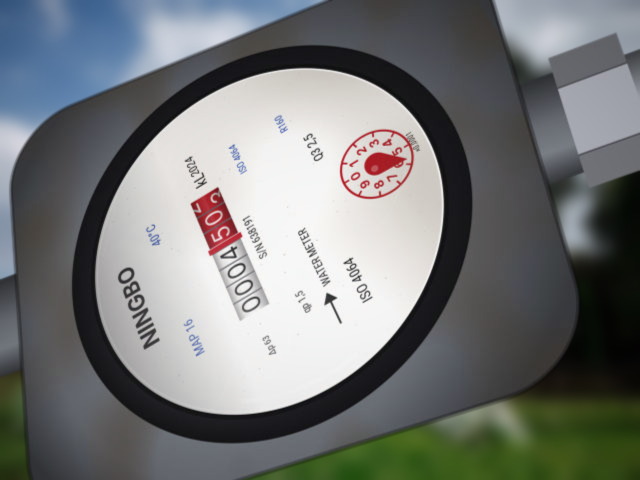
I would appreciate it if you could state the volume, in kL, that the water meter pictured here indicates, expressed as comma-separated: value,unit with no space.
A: 4.5025,kL
